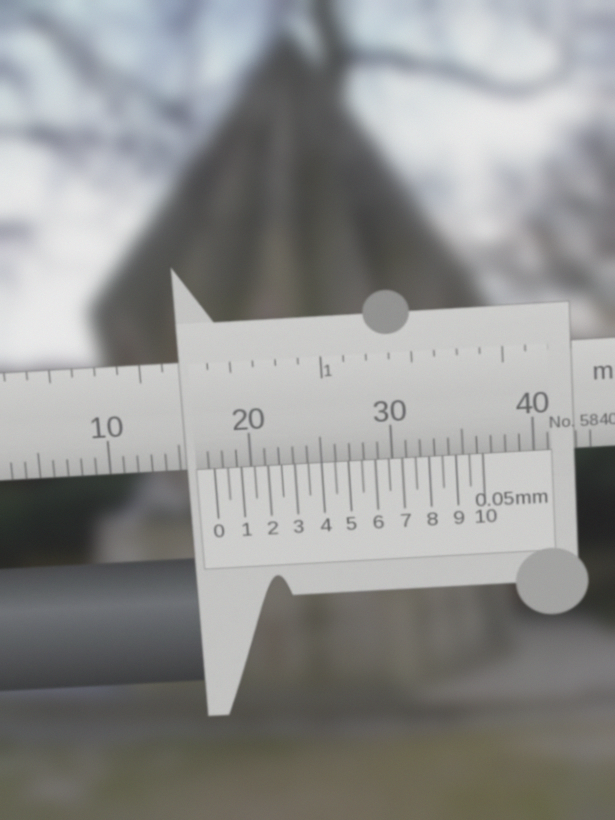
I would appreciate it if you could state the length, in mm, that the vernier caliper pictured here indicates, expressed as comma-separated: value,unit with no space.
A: 17.4,mm
